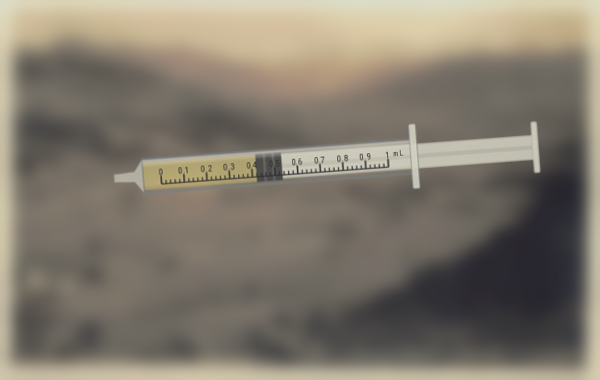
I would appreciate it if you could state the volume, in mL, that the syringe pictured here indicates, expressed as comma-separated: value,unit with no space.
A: 0.42,mL
